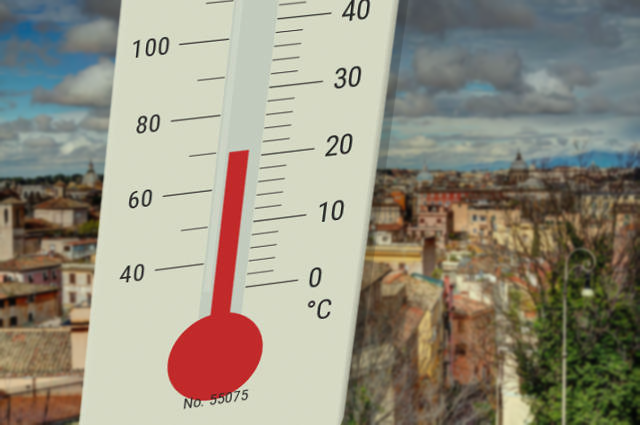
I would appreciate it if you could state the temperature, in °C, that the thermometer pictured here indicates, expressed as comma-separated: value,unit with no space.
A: 21,°C
